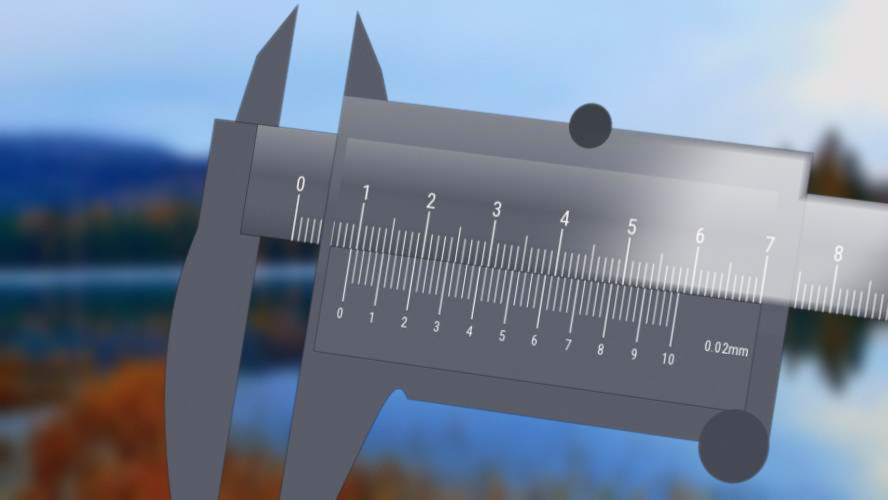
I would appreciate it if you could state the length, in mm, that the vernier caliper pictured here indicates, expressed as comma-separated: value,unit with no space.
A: 9.2,mm
